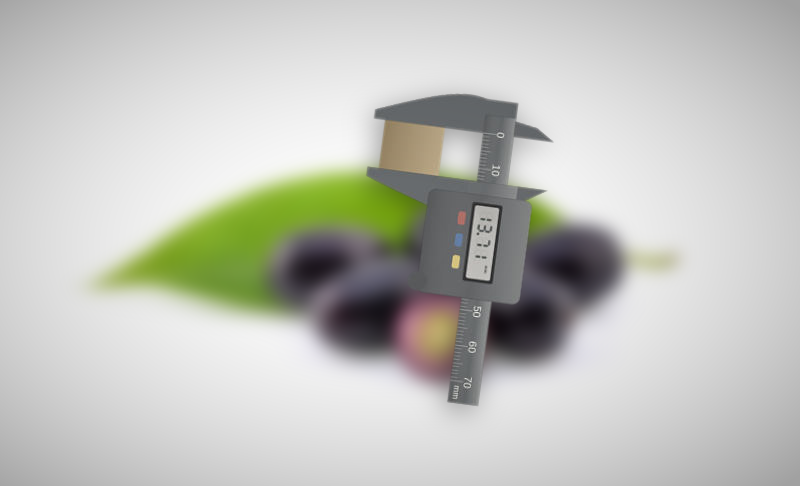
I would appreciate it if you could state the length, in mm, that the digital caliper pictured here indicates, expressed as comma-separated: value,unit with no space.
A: 13.71,mm
